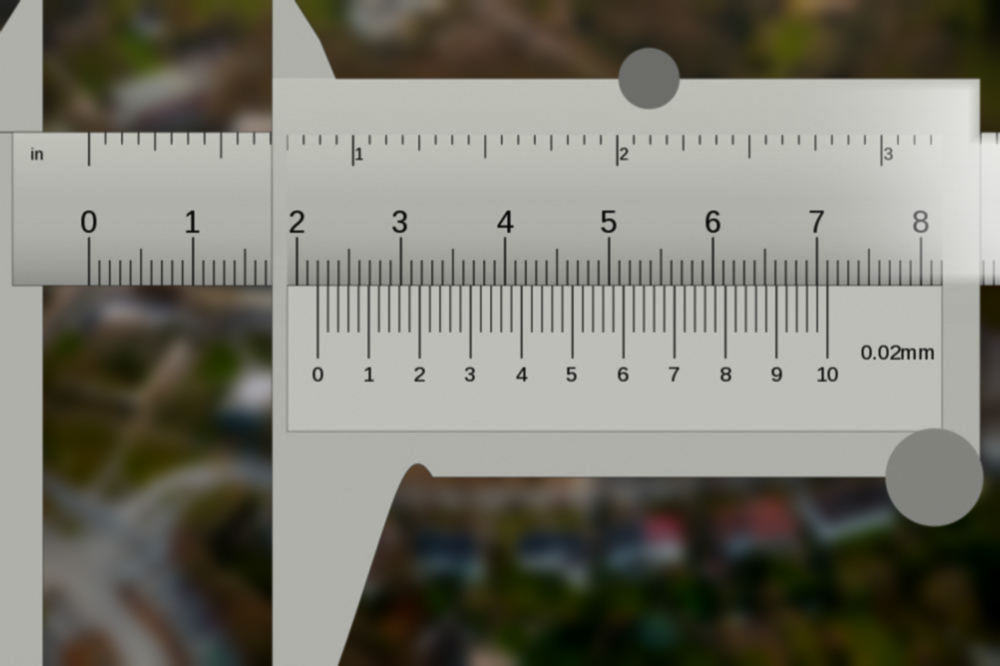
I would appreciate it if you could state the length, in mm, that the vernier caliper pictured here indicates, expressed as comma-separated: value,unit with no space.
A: 22.0,mm
